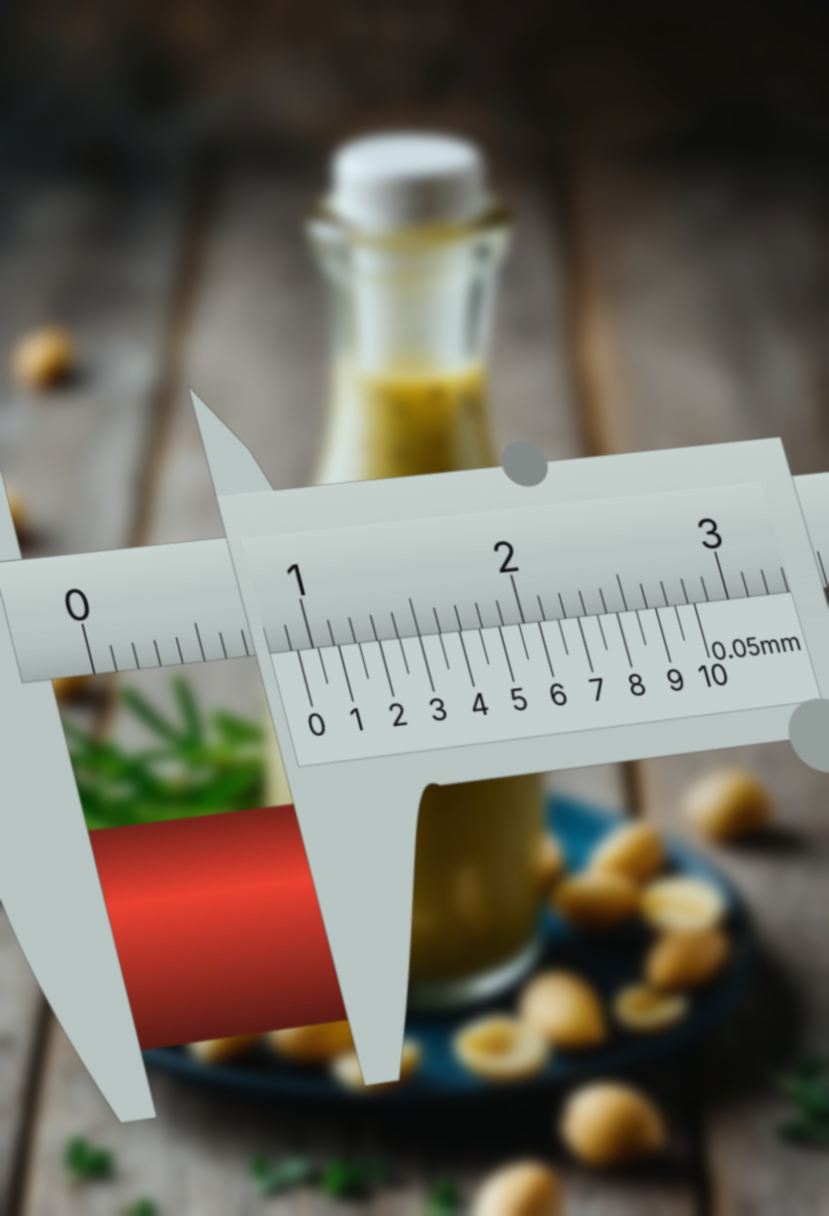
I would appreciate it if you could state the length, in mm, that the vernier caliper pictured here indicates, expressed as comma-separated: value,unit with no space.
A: 9.3,mm
